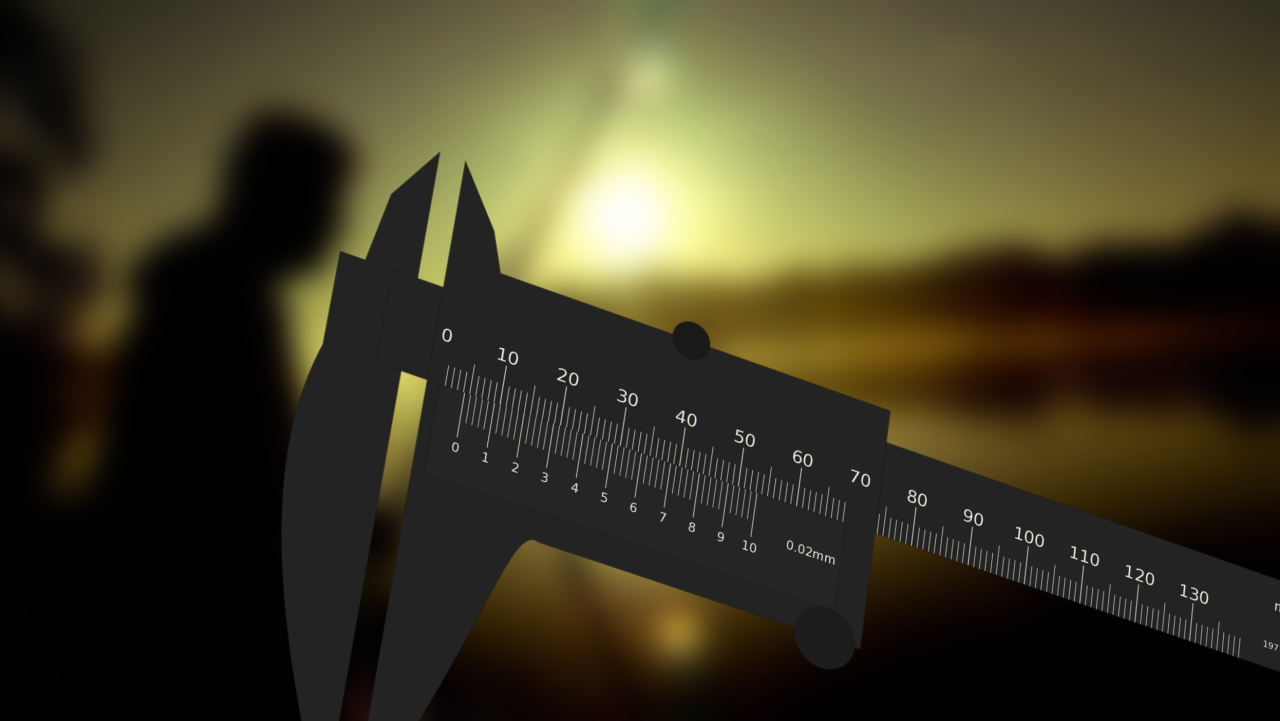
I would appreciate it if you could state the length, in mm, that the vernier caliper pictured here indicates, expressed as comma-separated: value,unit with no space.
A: 4.2,mm
